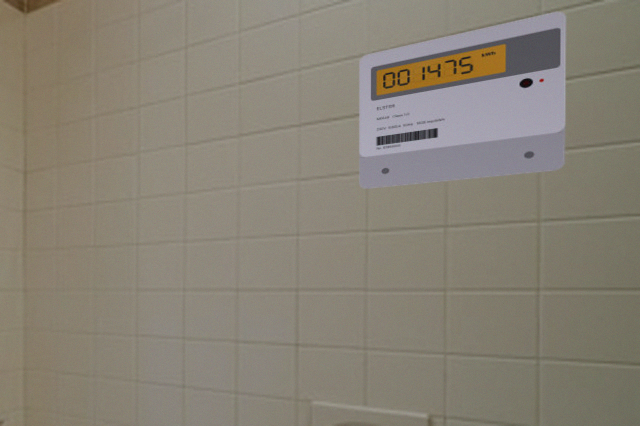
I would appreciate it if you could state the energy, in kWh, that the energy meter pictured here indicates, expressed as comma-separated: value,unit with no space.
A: 1475,kWh
